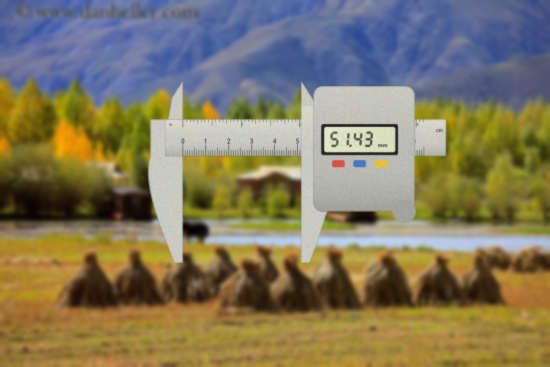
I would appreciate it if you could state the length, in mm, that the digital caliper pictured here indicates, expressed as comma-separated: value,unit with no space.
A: 51.43,mm
